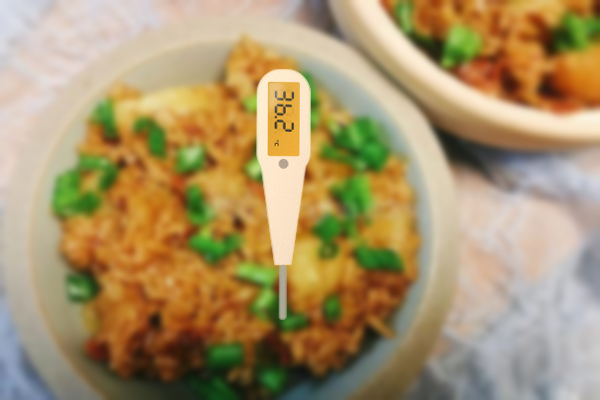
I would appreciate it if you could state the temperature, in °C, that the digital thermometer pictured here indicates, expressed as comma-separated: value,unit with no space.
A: 36.2,°C
